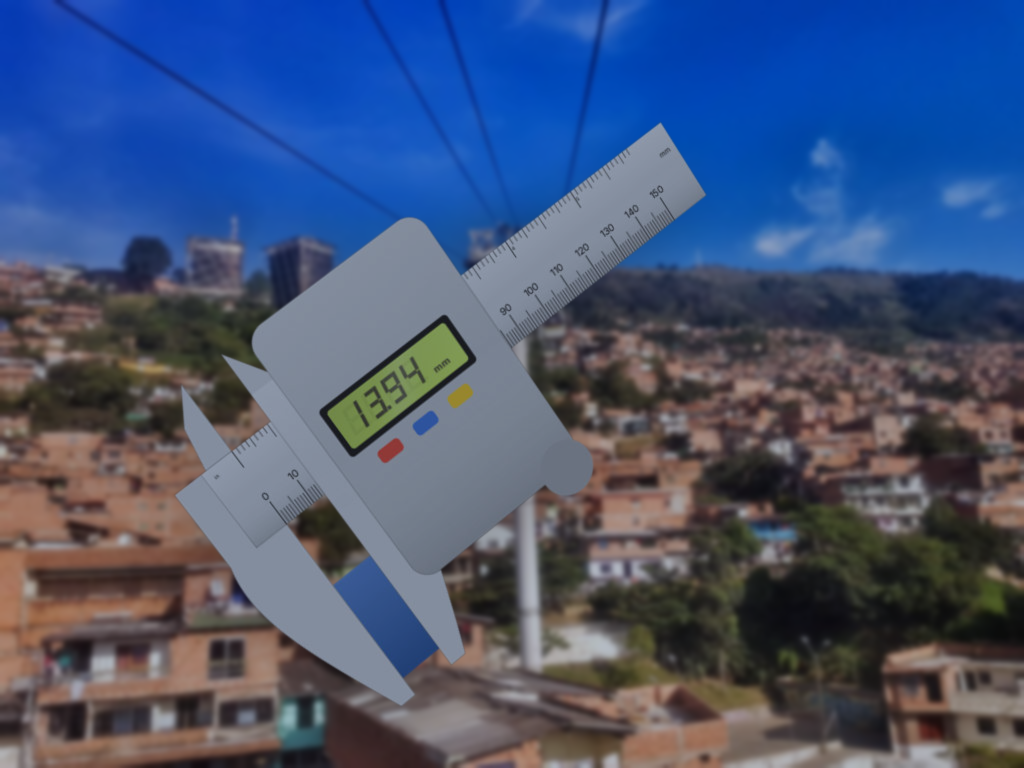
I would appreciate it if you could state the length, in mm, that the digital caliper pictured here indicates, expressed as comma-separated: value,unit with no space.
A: 13.94,mm
